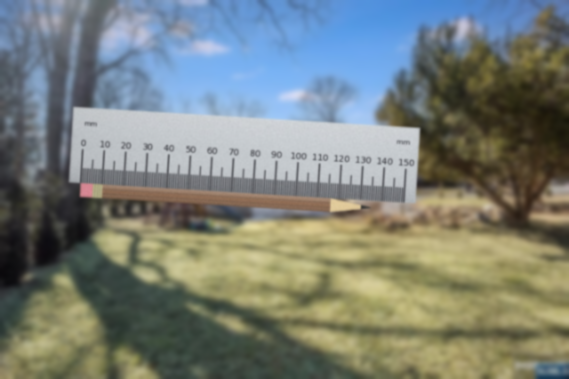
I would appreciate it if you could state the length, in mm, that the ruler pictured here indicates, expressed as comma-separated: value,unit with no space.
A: 135,mm
